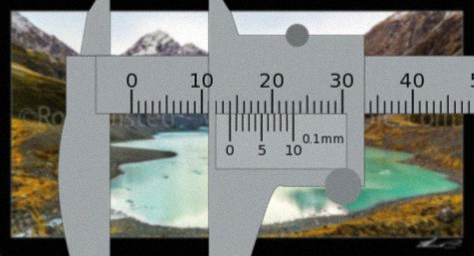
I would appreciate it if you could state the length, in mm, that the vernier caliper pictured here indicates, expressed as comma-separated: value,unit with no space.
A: 14.0,mm
